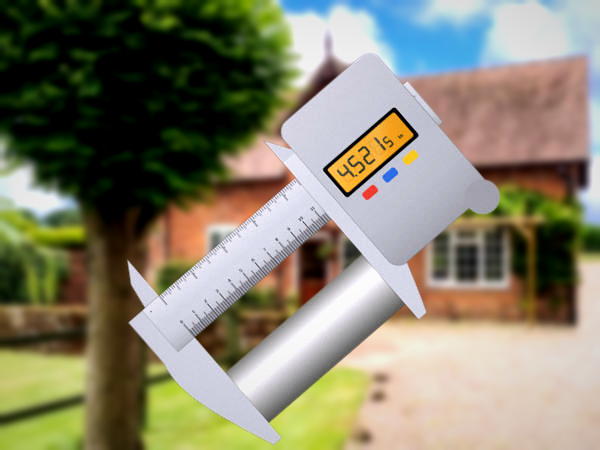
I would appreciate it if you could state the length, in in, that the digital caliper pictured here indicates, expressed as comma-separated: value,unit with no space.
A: 4.5215,in
